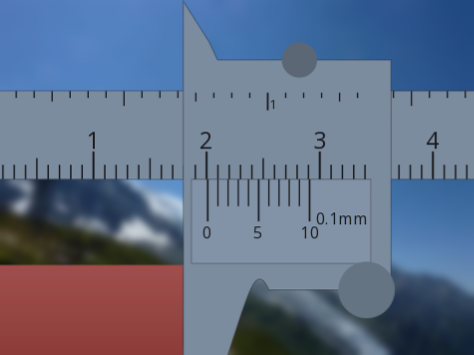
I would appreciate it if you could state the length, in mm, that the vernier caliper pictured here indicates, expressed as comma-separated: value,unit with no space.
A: 20.1,mm
